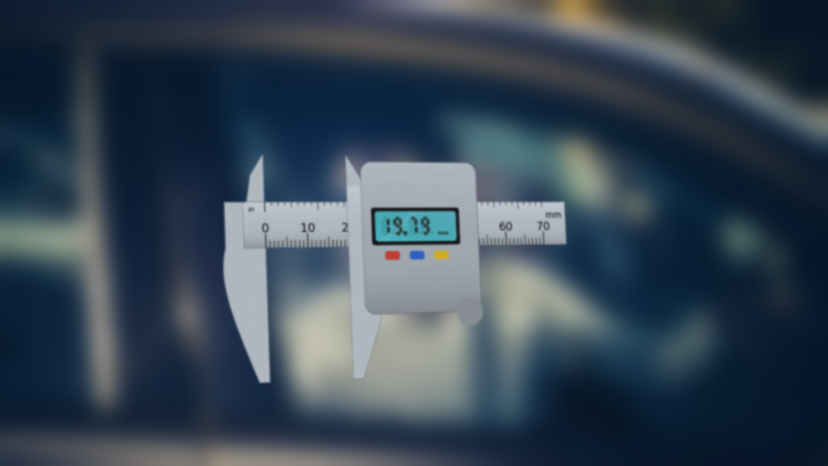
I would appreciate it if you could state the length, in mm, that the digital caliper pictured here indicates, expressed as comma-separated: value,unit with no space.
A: 19.79,mm
